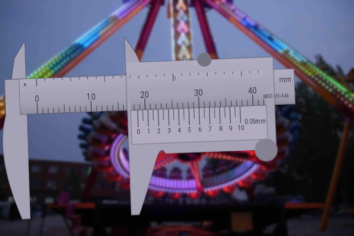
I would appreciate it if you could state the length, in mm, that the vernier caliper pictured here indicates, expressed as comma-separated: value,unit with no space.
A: 18.6,mm
